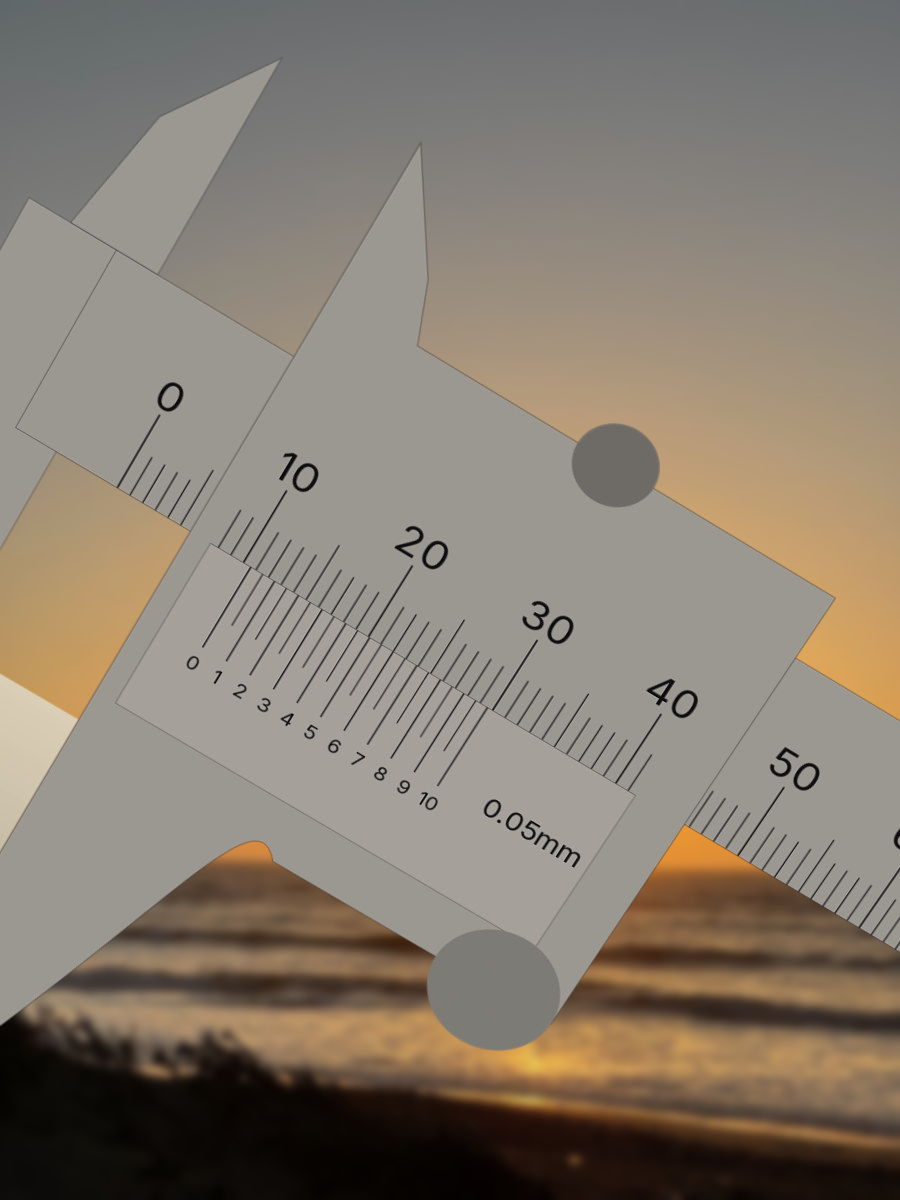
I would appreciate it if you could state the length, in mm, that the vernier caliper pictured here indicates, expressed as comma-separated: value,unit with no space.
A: 10.6,mm
